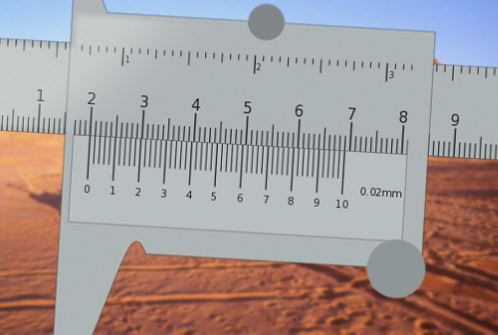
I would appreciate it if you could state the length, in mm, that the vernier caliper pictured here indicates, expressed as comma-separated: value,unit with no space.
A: 20.0,mm
